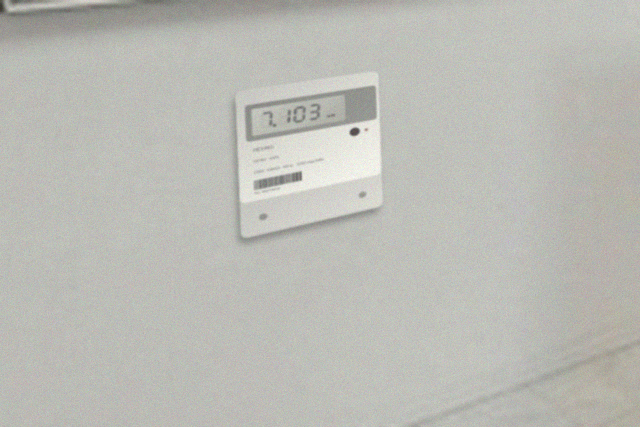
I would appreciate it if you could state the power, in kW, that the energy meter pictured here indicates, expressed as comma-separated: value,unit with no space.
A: 7.103,kW
